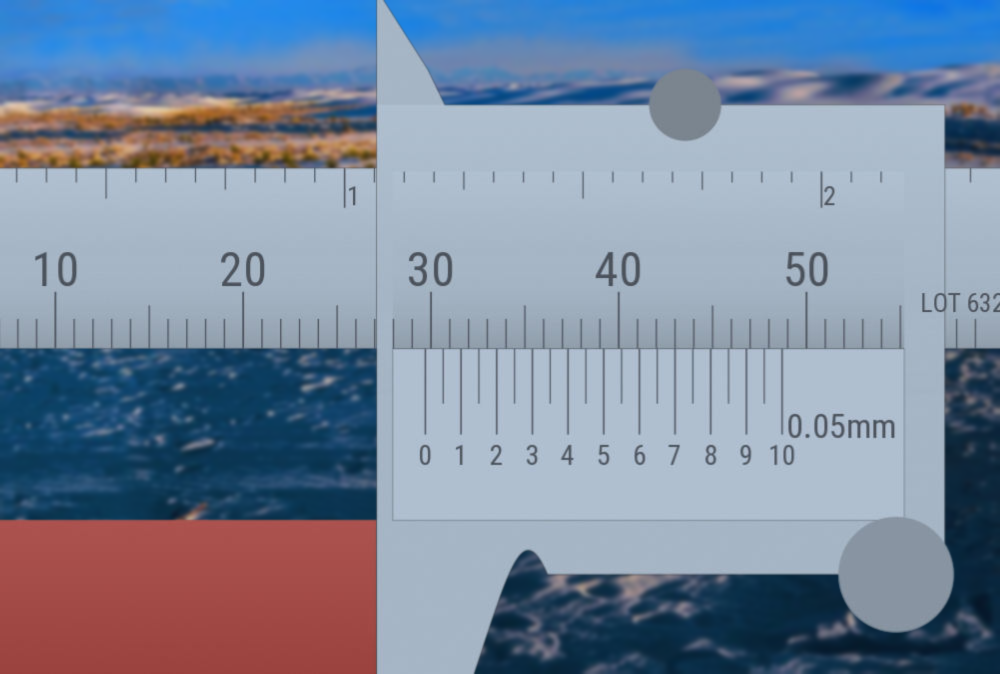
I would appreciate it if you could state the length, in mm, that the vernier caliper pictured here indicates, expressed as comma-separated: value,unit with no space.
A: 29.7,mm
